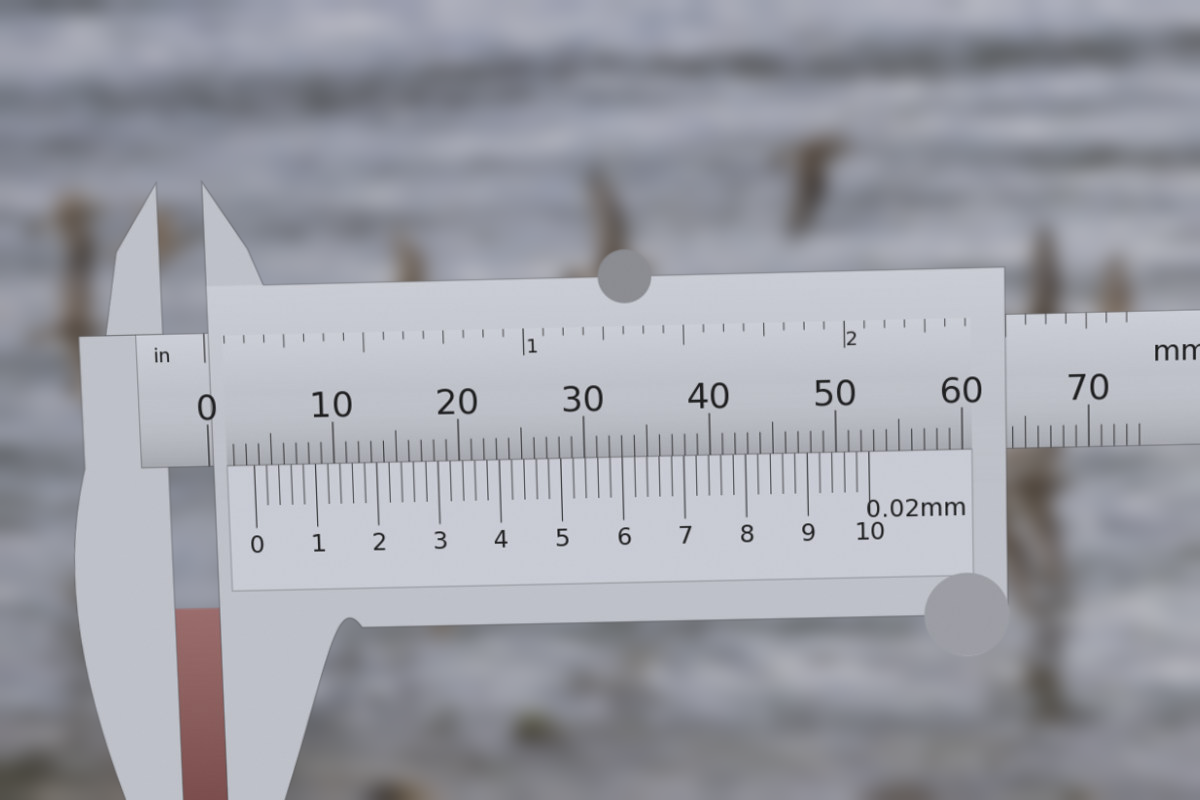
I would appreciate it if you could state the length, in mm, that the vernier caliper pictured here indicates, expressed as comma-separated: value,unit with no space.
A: 3.6,mm
